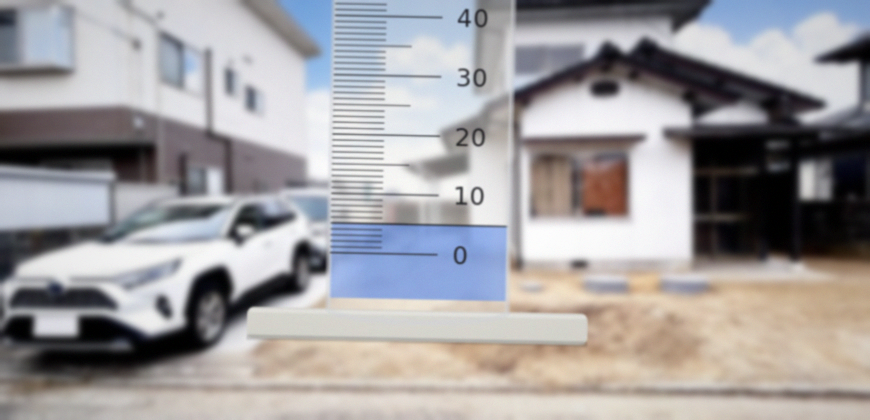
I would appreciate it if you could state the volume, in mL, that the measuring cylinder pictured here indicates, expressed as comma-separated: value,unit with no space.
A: 5,mL
